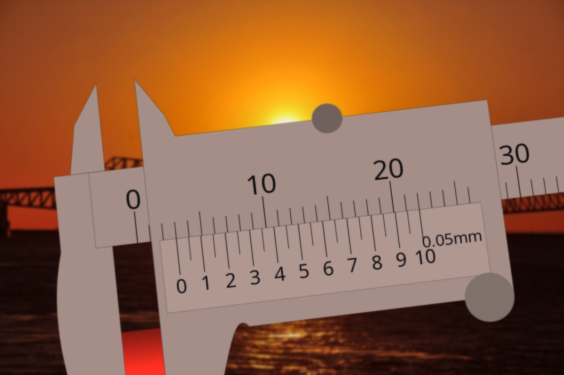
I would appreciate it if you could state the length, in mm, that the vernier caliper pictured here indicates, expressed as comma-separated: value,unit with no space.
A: 3.0,mm
